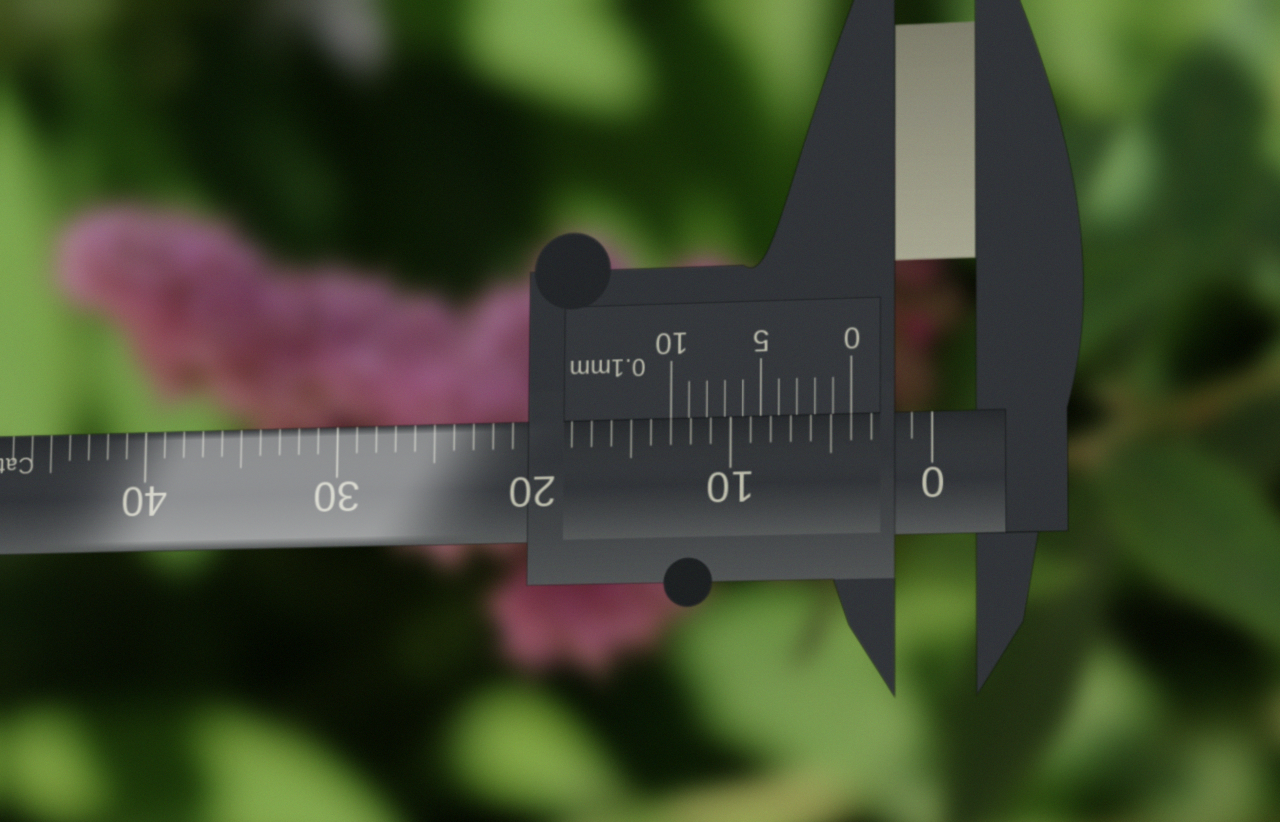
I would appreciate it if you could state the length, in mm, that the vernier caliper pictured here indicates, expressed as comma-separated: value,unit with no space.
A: 4.0,mm
